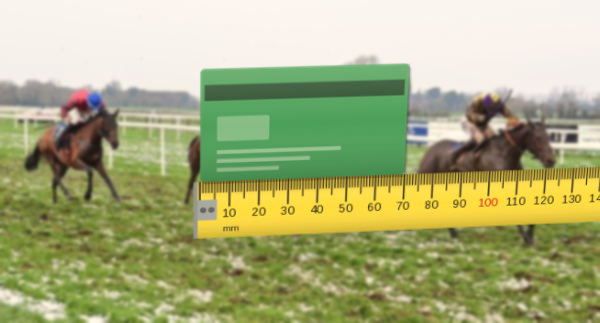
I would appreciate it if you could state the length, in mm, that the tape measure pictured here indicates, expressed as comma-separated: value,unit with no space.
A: 70,mm
